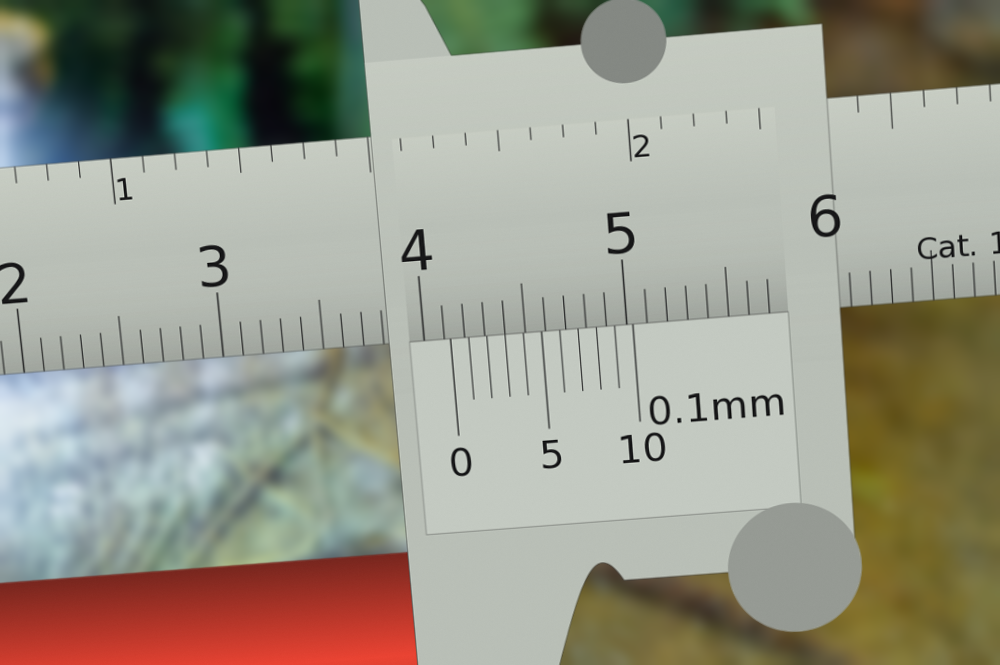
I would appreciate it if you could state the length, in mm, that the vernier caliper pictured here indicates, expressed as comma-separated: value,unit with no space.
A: 41.3,mm
